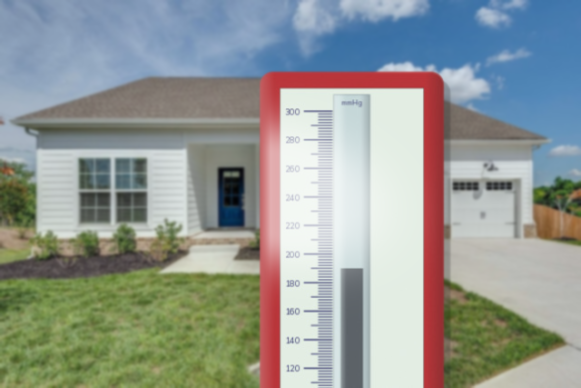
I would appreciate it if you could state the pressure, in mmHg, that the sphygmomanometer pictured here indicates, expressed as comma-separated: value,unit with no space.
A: 190,mmHg
